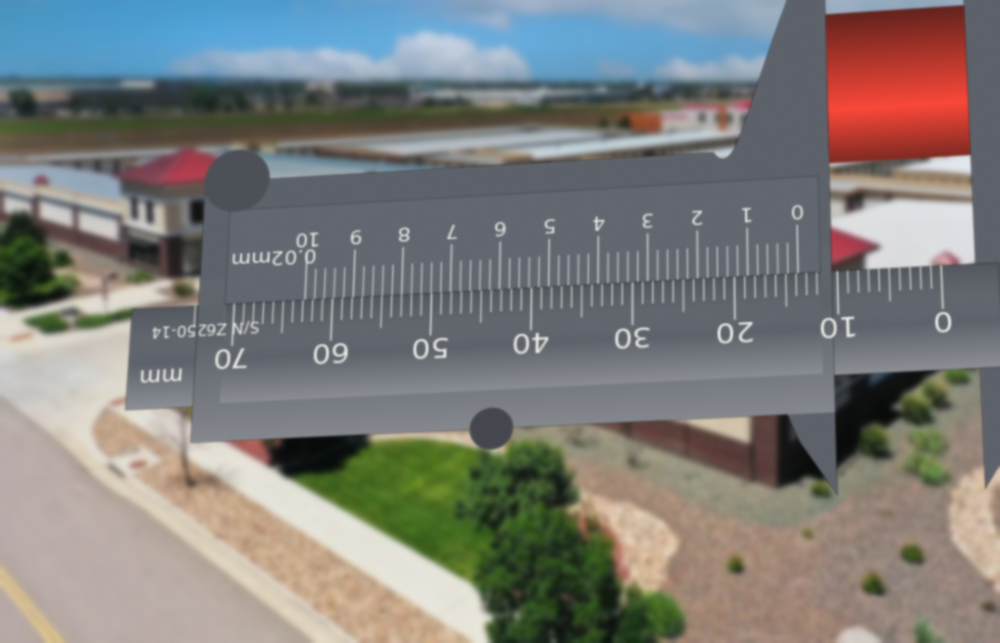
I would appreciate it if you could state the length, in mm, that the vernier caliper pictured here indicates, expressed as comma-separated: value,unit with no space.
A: 13.8,mm
